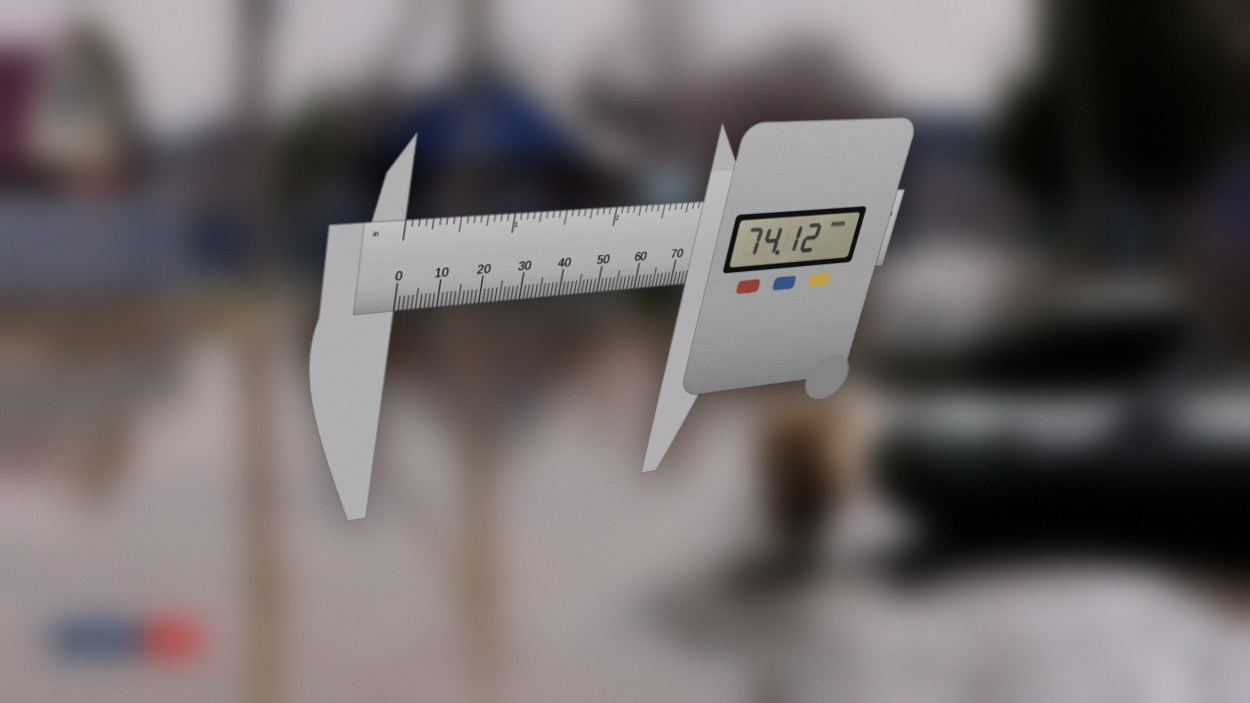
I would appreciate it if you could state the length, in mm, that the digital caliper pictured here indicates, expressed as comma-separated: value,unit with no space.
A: 74.12,mm
